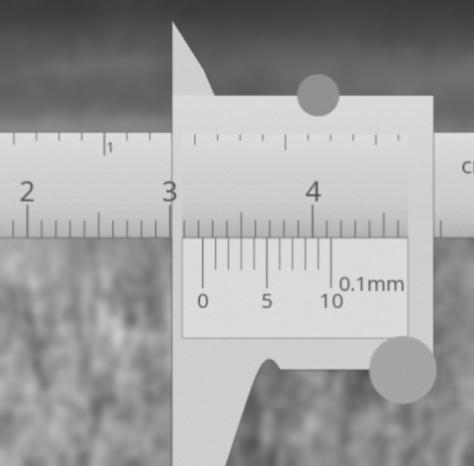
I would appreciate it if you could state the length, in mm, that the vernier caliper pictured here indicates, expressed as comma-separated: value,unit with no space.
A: 32.3,mm
